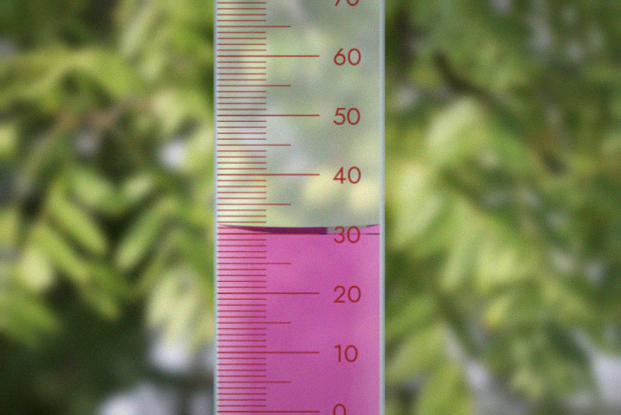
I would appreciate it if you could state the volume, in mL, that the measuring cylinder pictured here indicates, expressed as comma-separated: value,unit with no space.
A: 30,mL
